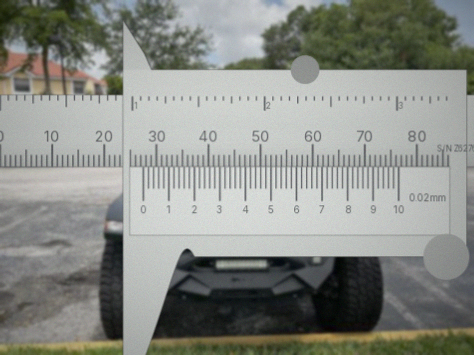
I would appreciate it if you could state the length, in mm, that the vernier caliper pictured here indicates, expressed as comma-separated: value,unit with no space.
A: 27.5,mm
